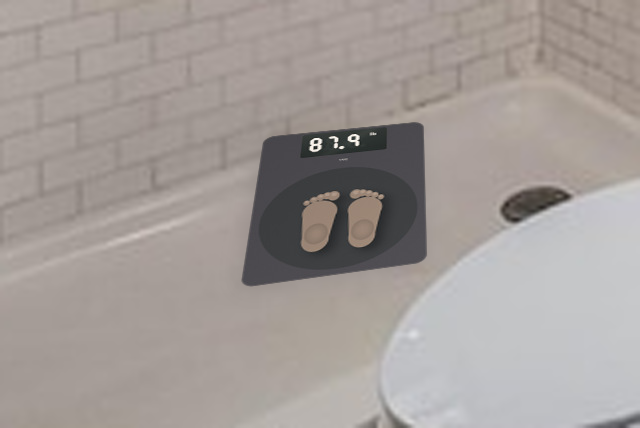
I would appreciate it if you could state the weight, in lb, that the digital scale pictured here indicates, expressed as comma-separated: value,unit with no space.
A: 87.9,lb
